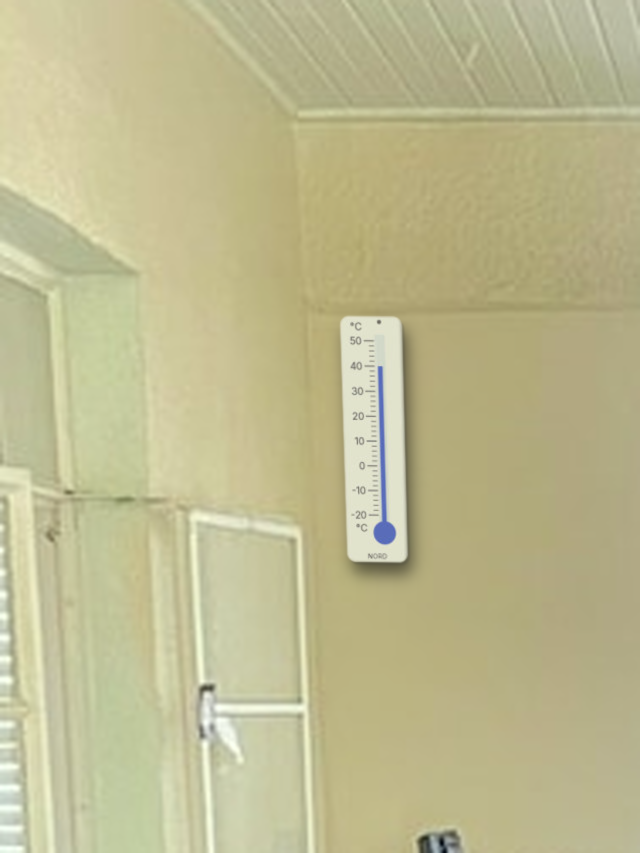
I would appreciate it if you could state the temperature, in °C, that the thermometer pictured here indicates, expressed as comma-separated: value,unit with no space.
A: 40,°C
